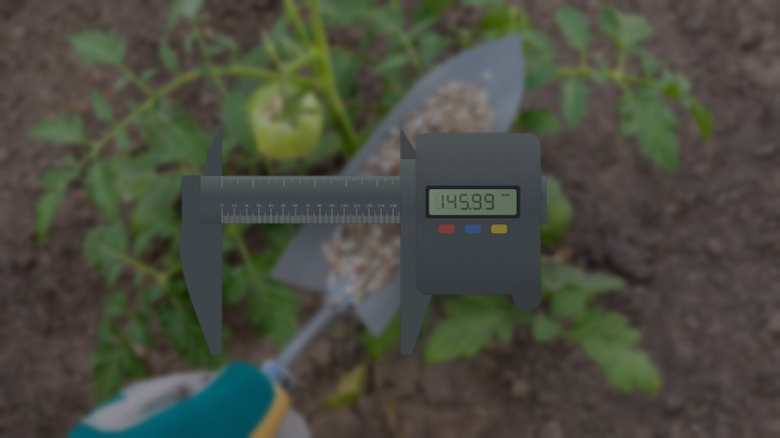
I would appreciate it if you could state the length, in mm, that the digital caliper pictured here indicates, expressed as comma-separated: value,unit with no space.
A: 145.99,mm
